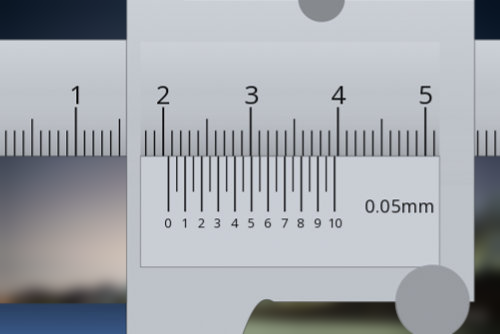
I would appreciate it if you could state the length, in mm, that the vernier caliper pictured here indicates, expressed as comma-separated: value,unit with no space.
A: 20.6,mm
